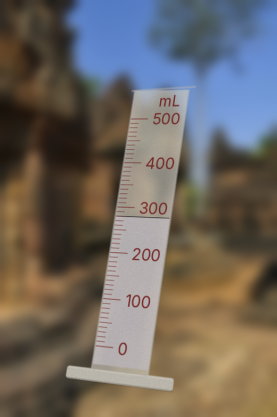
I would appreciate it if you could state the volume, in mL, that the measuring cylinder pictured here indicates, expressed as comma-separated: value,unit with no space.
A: 280,mL
